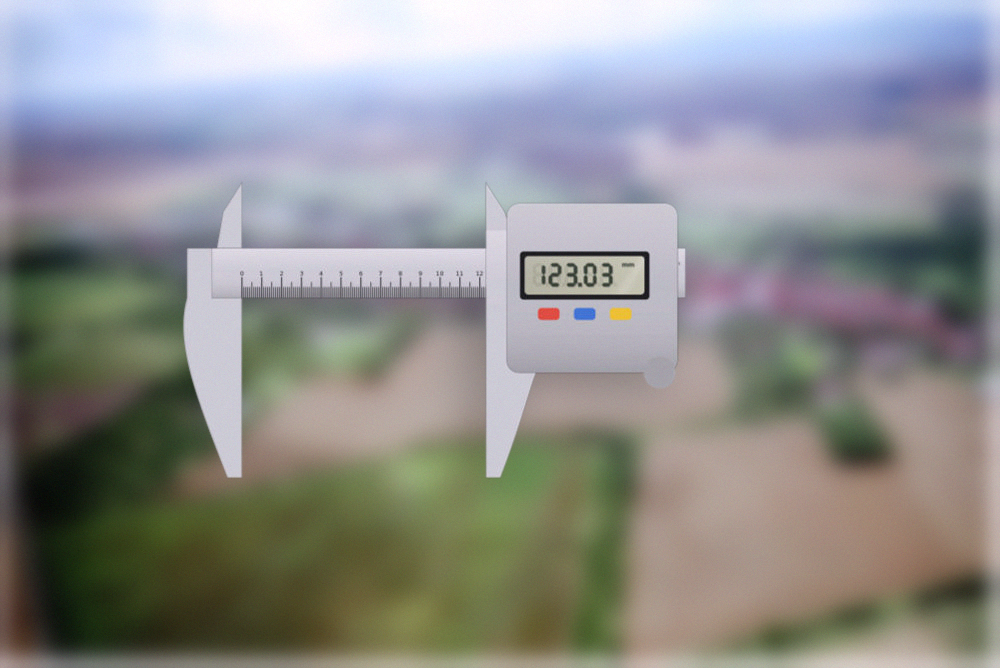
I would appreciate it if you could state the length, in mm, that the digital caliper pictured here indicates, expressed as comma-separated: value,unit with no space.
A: 123.03,mm
